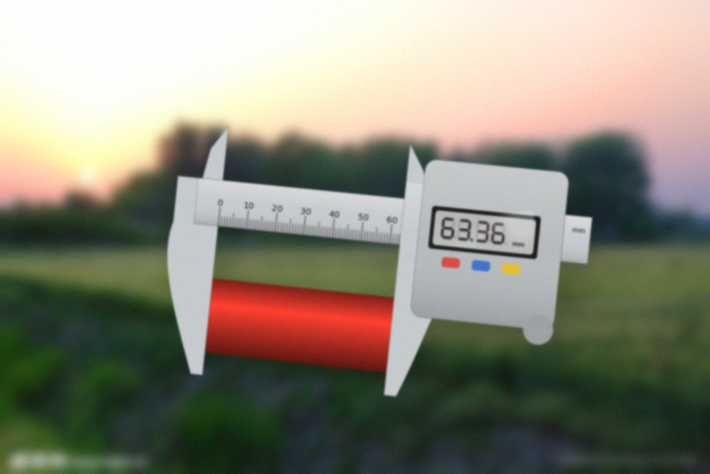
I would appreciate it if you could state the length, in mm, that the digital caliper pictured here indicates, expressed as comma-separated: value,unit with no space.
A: 63.36,mm
